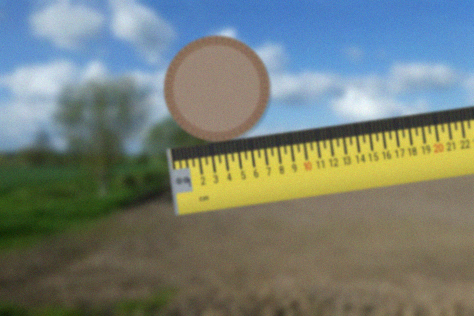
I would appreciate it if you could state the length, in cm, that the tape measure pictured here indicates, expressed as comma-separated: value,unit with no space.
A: 8,cm
